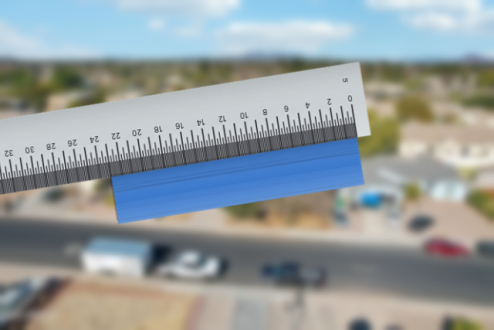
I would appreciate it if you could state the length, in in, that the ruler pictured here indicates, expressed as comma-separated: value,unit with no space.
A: 23,in
